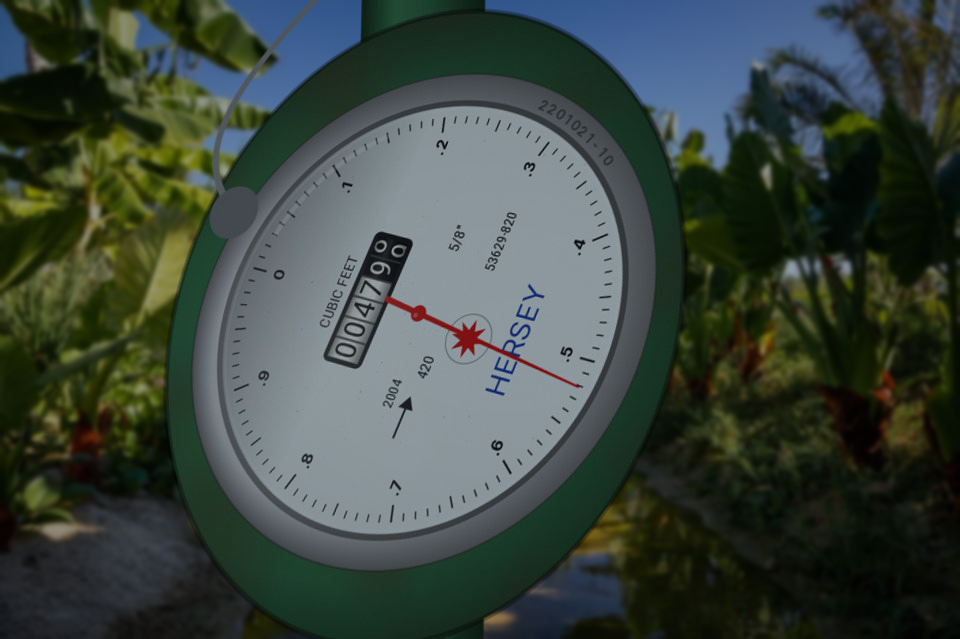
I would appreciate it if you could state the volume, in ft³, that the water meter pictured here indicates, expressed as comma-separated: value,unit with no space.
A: 4798.52,ft³
